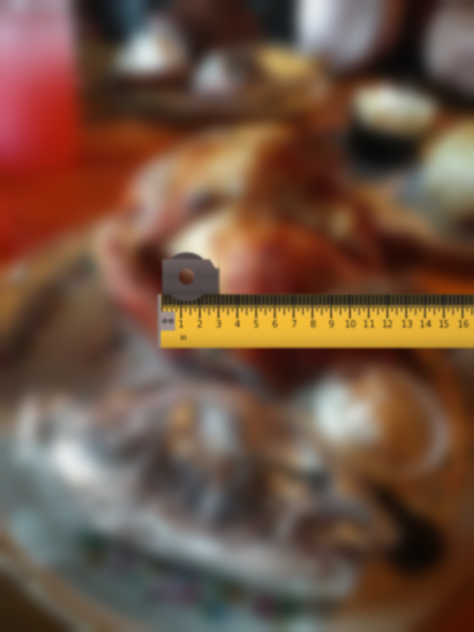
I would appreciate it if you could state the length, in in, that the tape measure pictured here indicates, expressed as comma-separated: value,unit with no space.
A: 3,in
